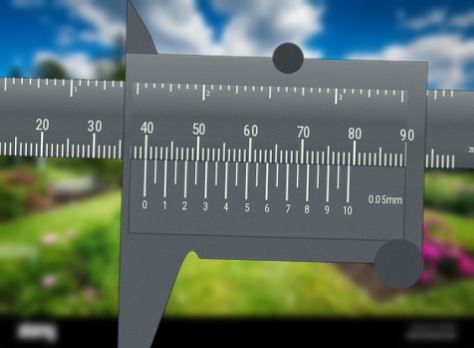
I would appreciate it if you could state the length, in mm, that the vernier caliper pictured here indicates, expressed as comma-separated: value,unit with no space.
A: 40.0,mm
